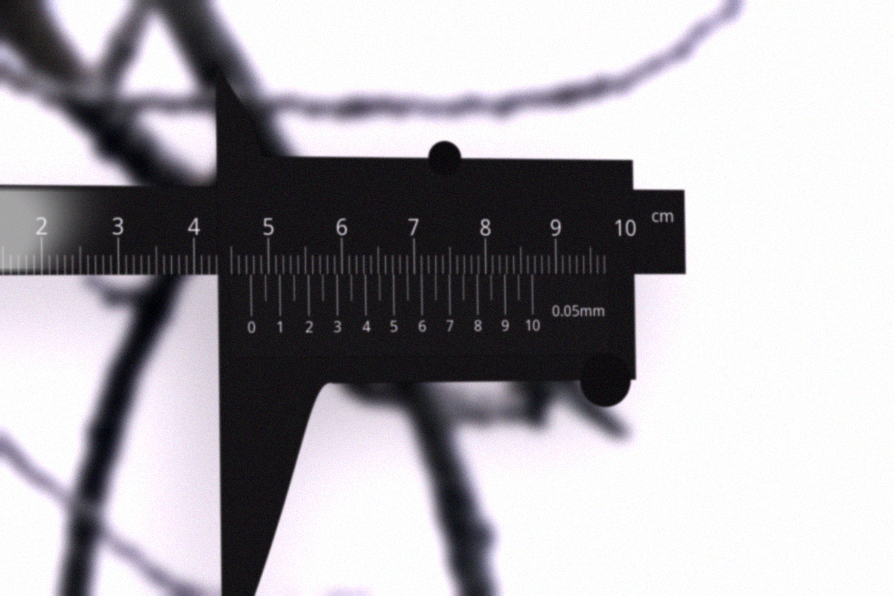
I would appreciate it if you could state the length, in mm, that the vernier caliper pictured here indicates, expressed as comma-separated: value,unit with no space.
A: 47.6,mm
